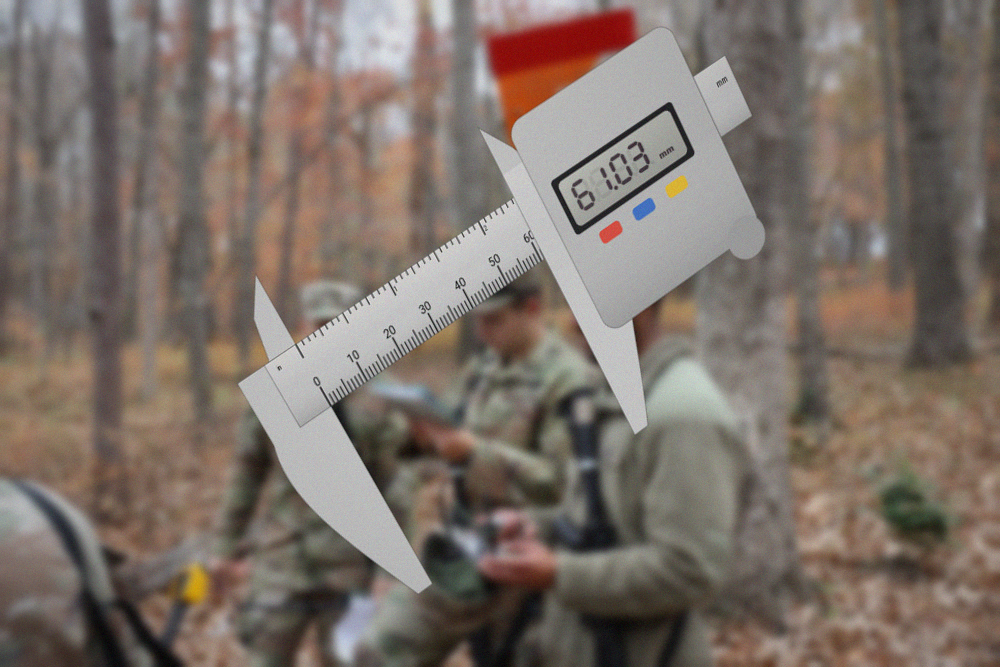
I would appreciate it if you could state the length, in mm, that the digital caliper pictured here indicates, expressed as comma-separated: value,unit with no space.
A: 61.03,mm
